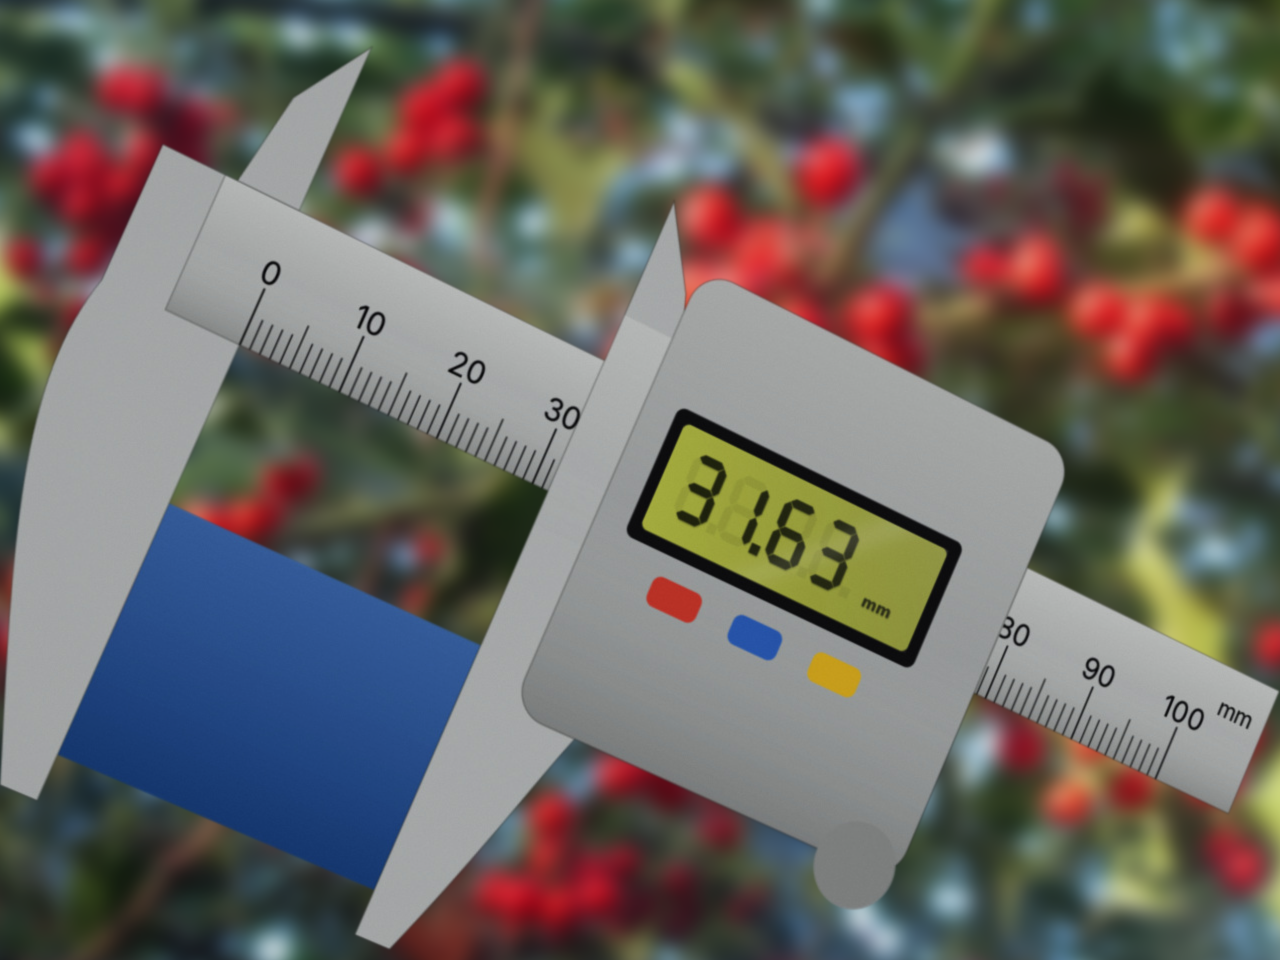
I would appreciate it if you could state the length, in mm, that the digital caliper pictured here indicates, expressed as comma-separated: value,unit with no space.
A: 31.63,mm
